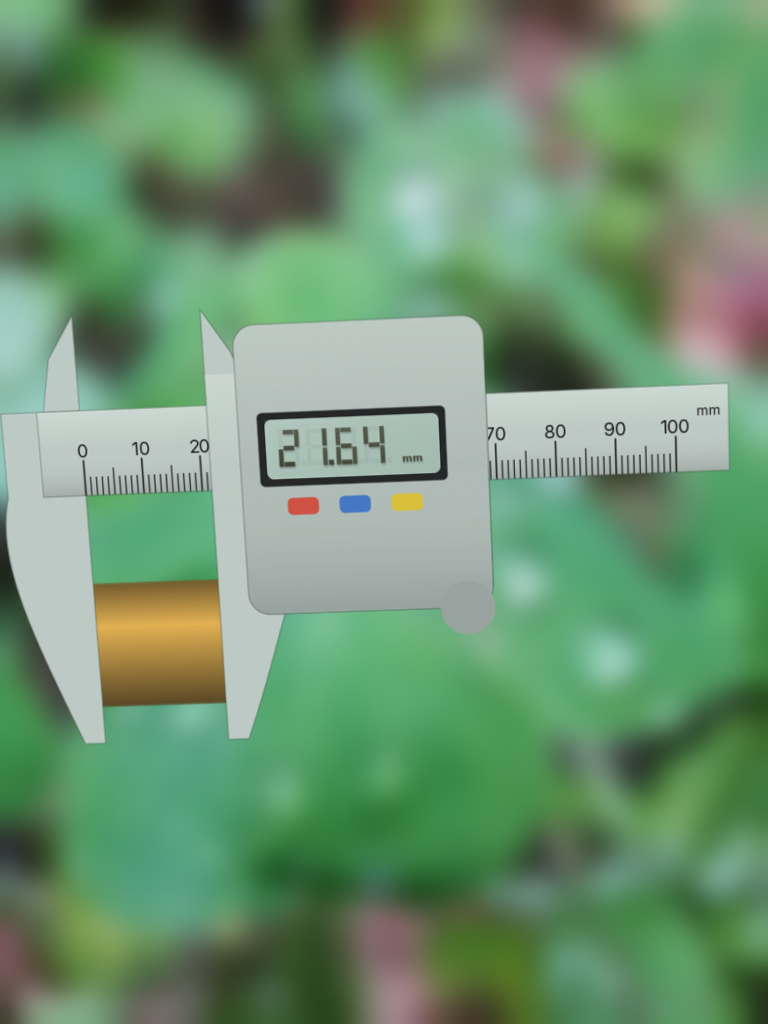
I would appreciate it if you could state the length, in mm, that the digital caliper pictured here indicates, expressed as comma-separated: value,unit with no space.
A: 21.64,mm
